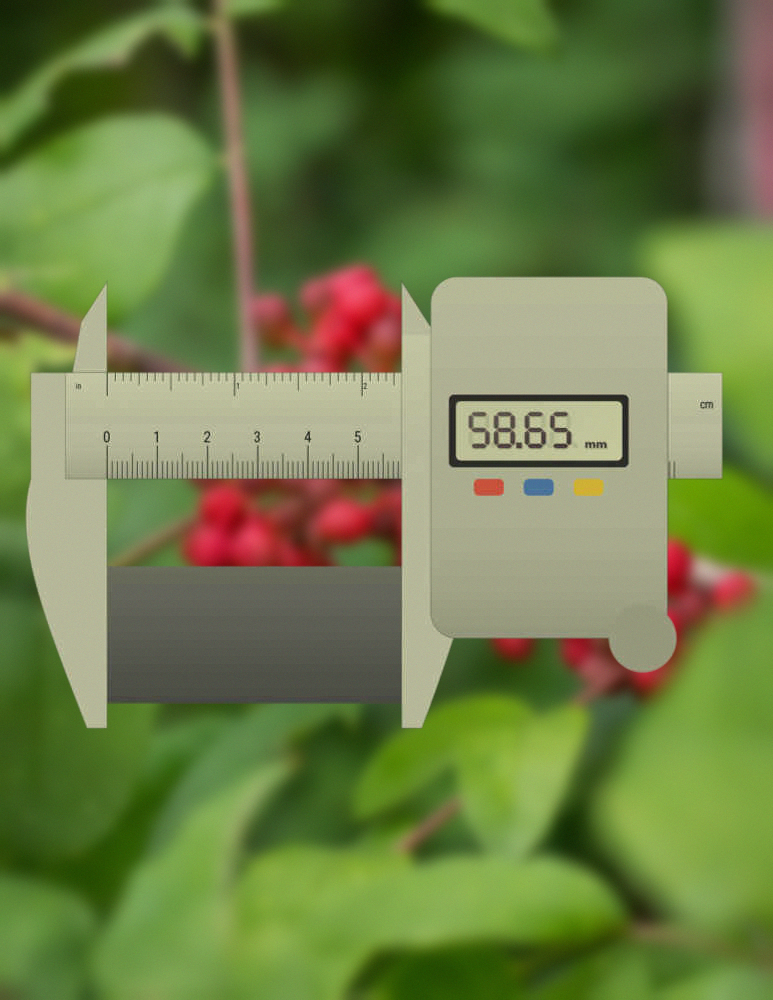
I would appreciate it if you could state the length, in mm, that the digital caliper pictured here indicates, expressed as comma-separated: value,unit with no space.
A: 58.65,mm
